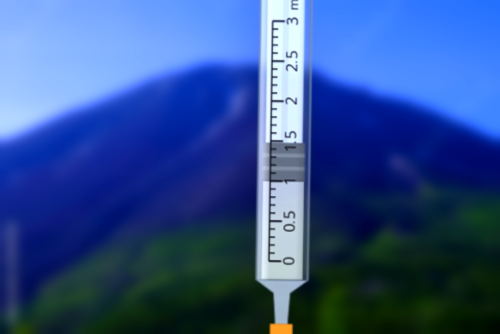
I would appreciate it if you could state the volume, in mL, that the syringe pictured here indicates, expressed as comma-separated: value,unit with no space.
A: 1,mL
